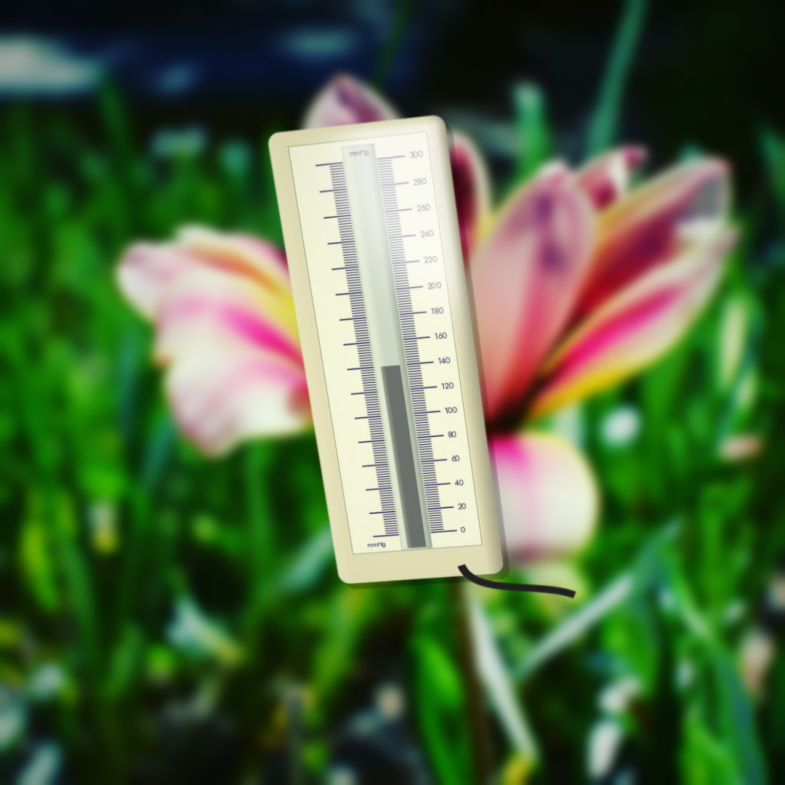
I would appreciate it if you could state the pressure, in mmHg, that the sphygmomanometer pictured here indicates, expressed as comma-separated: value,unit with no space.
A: 140,mmHg
